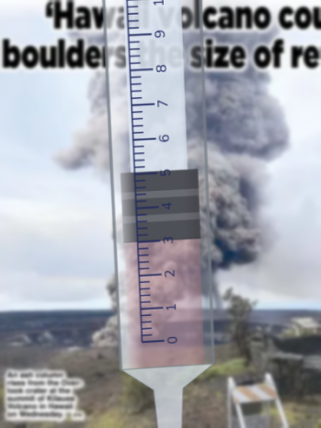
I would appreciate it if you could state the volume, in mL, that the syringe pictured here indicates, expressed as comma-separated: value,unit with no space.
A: 3,mL
